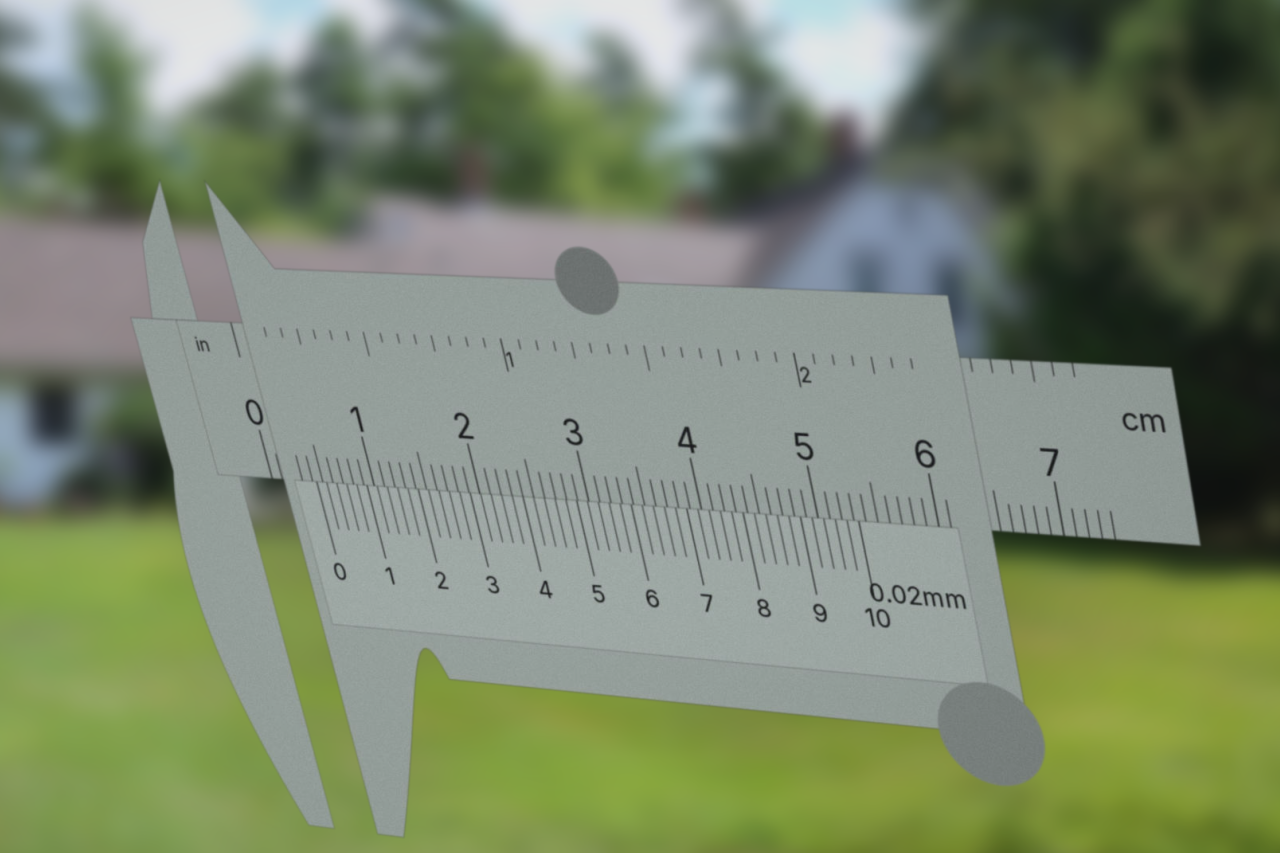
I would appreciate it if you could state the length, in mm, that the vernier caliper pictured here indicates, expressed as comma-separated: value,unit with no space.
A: 4.4,mm
